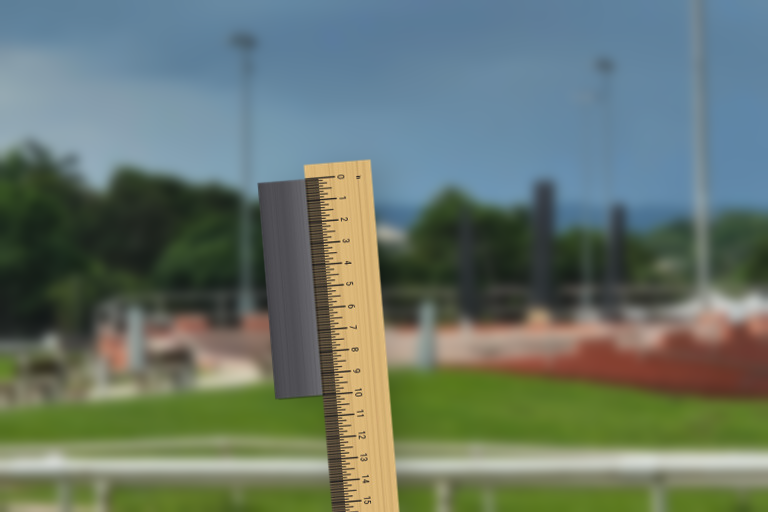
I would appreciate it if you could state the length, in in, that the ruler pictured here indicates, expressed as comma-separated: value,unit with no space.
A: 10,in
